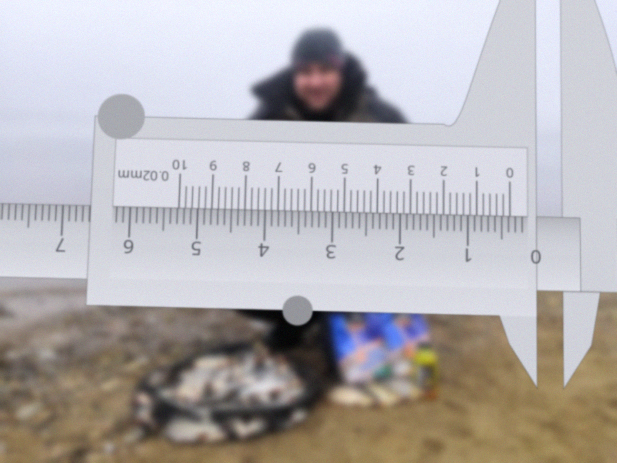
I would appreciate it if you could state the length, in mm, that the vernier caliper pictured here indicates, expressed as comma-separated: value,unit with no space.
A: 3.8,mm
